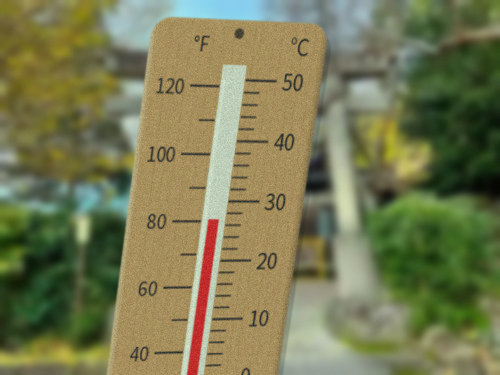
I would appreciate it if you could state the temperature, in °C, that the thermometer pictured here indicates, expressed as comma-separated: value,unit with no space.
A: 27,°C
